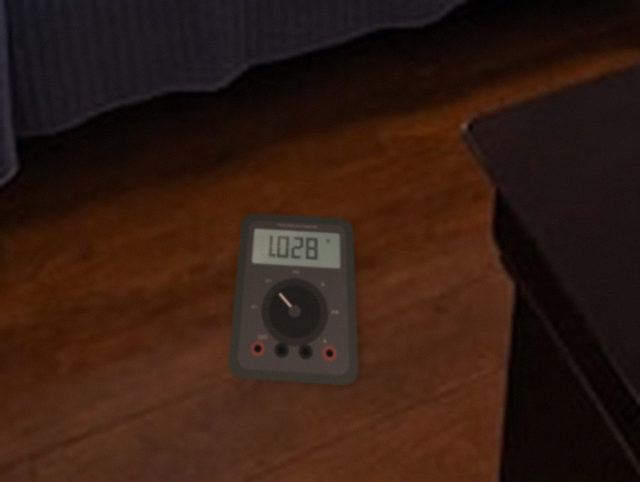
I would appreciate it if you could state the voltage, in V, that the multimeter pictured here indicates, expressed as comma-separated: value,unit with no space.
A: 1.028,V
